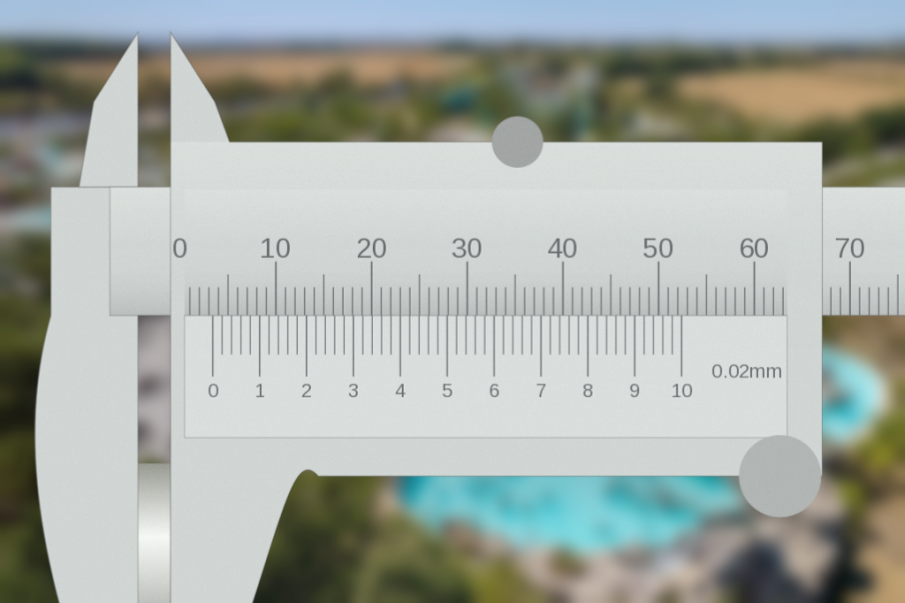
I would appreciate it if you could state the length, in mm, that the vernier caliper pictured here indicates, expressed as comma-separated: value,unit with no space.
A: 3.4,mm
